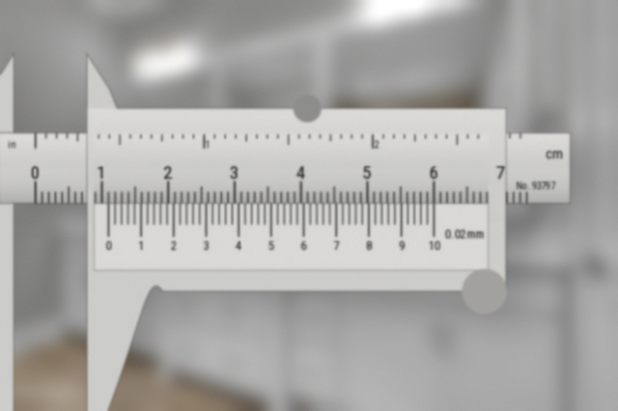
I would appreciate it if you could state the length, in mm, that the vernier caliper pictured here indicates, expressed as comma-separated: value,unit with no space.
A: 11.0,mm
